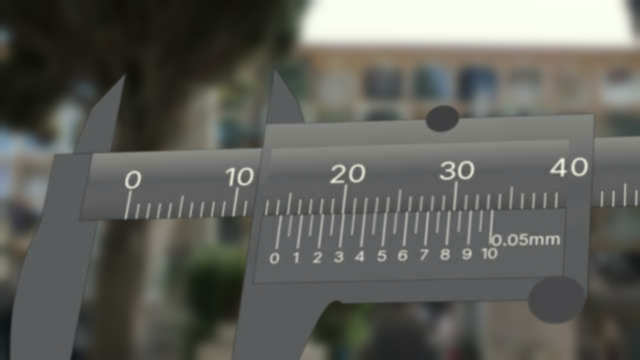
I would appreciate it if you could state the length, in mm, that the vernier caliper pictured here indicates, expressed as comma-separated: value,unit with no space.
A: 14.4,mm
